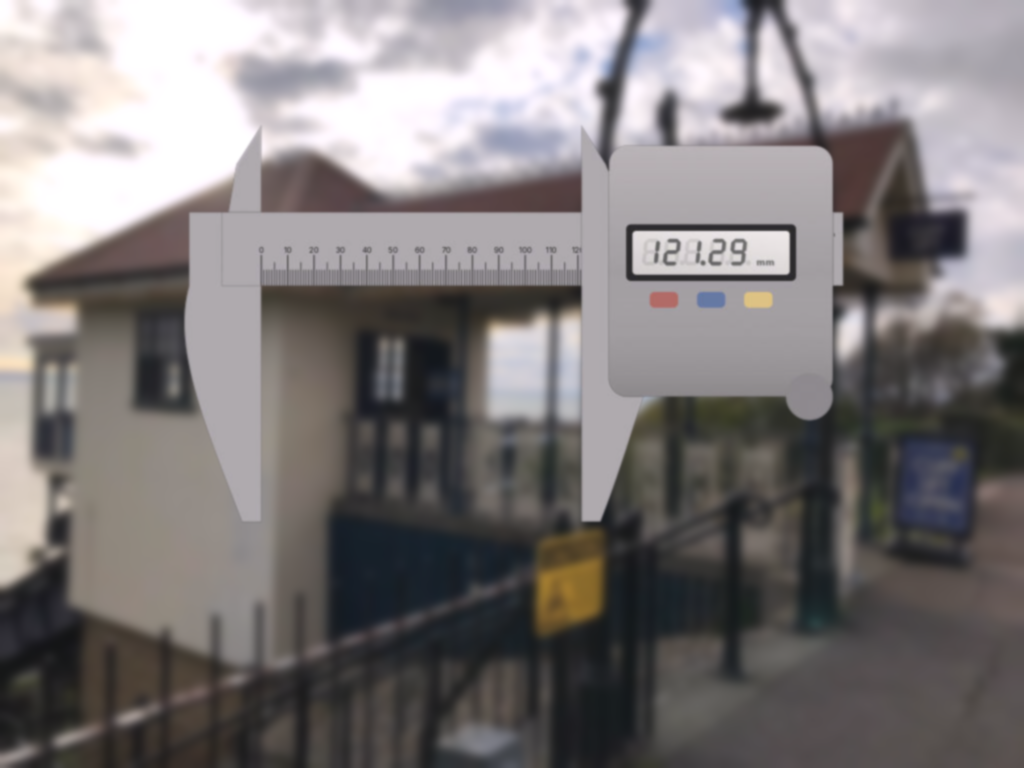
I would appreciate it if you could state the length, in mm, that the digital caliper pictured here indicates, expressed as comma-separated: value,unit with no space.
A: 121.29,mm
